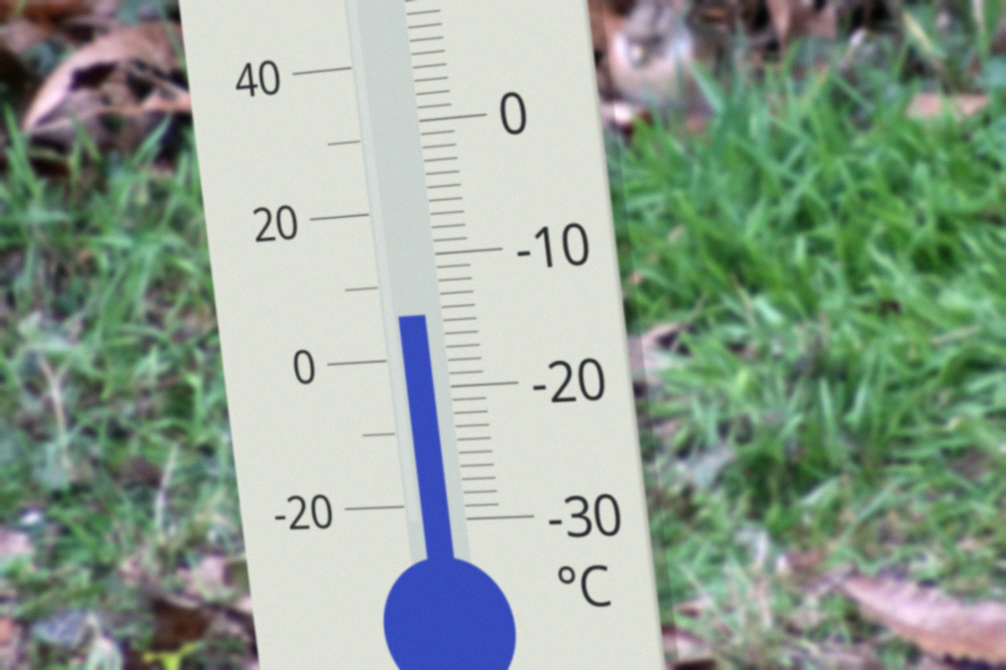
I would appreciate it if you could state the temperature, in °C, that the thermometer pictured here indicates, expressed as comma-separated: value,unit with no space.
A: -14.5,°C
